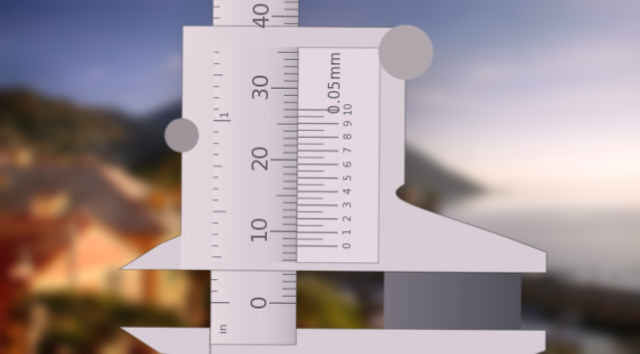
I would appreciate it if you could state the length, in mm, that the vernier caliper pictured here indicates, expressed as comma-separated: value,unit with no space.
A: 8.0,mm
